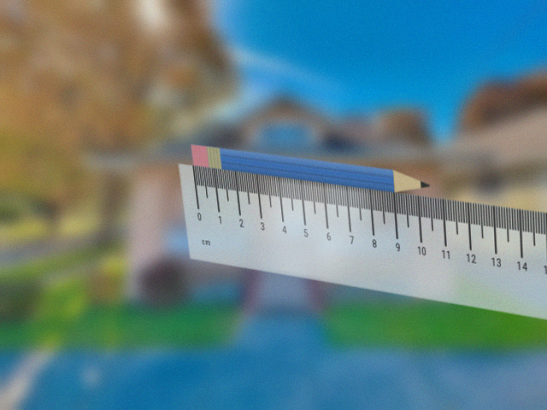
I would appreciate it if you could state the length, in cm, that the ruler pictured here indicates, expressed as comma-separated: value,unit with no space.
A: 10.5,cm
